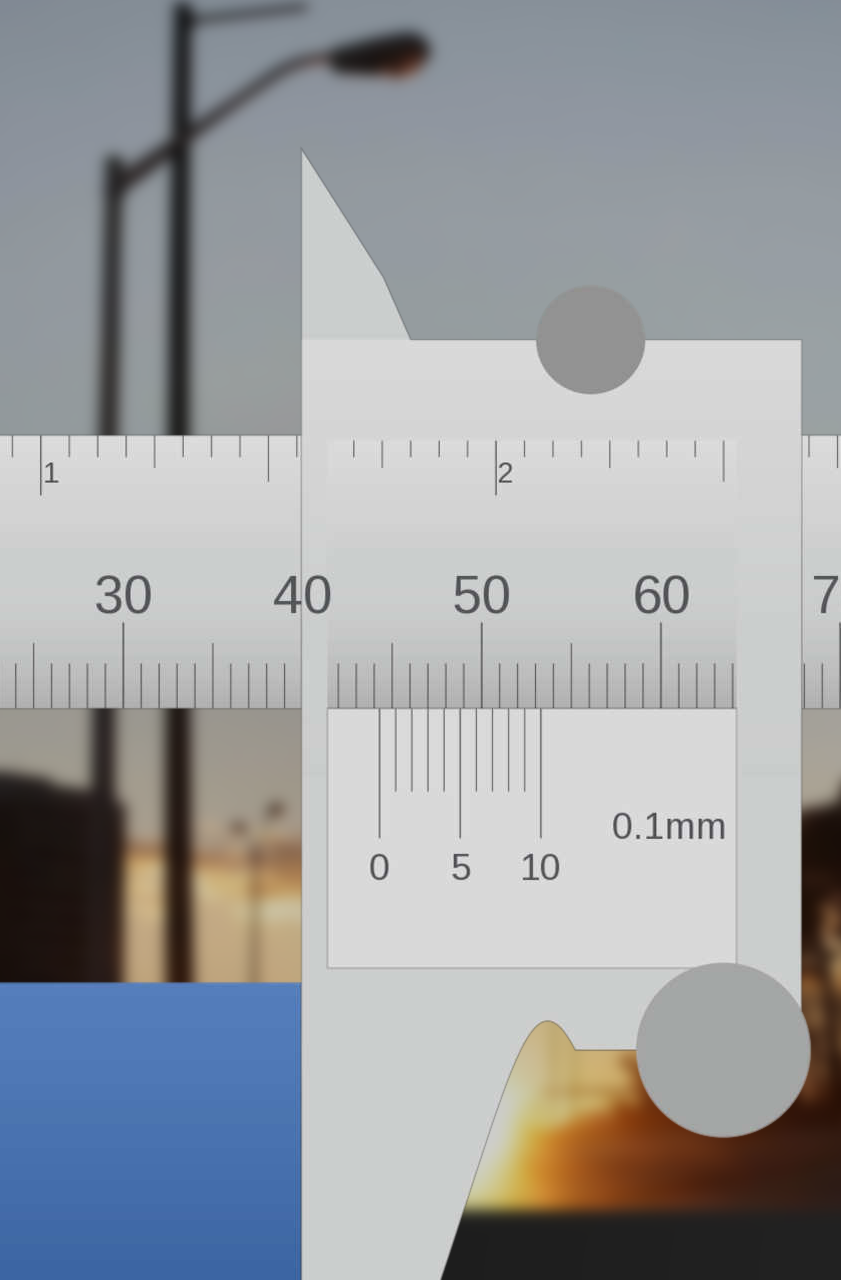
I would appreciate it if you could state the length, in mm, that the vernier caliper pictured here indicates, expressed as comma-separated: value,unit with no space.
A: 44.3,mm
